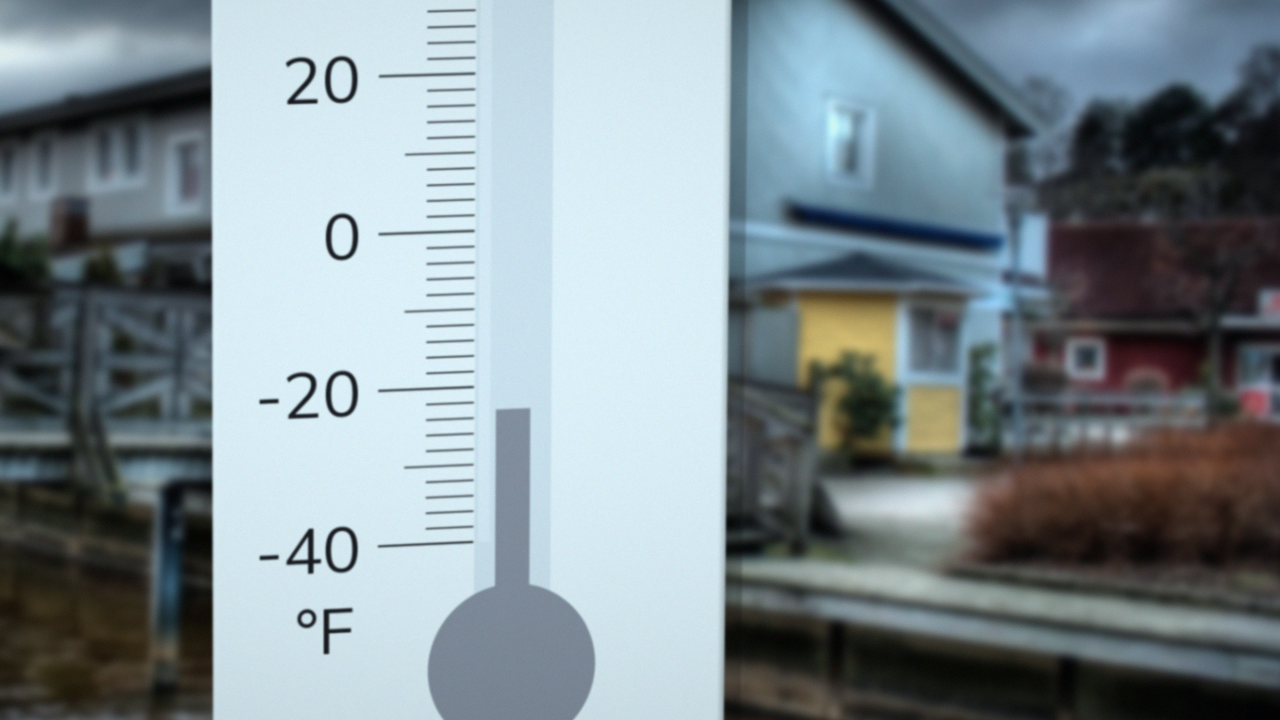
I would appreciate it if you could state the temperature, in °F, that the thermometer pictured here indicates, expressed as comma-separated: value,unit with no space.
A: -23,°F
